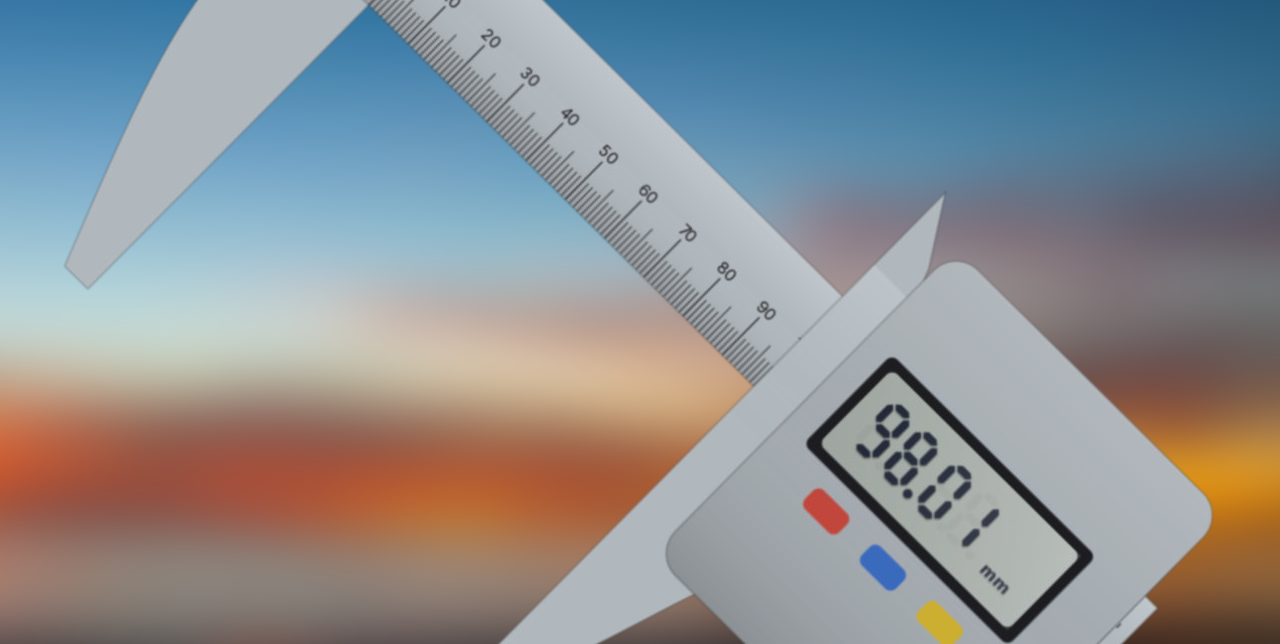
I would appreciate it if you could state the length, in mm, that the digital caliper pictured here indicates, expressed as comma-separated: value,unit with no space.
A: 98.01,mm
